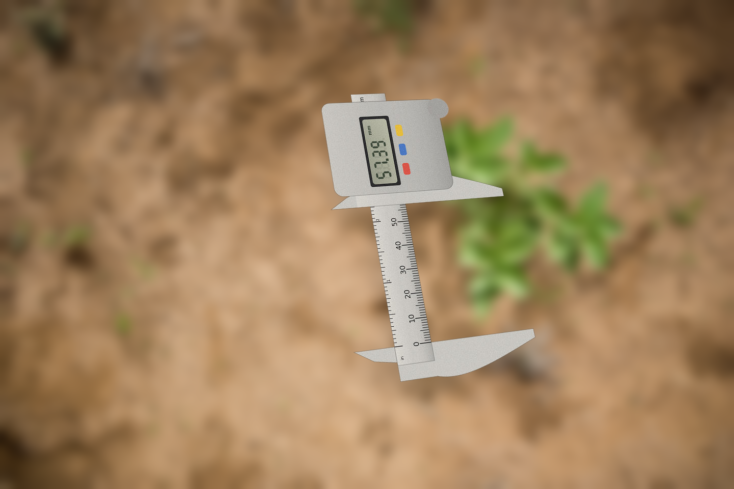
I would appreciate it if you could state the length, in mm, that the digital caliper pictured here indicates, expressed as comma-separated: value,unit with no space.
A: 57.39,mm
